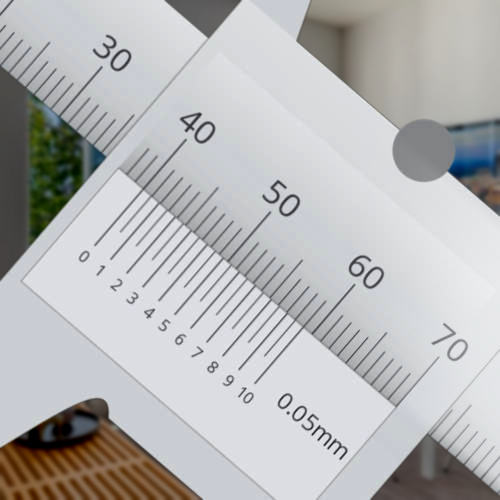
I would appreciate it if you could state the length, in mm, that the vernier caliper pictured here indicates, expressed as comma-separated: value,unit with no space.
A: 40.0,mm
